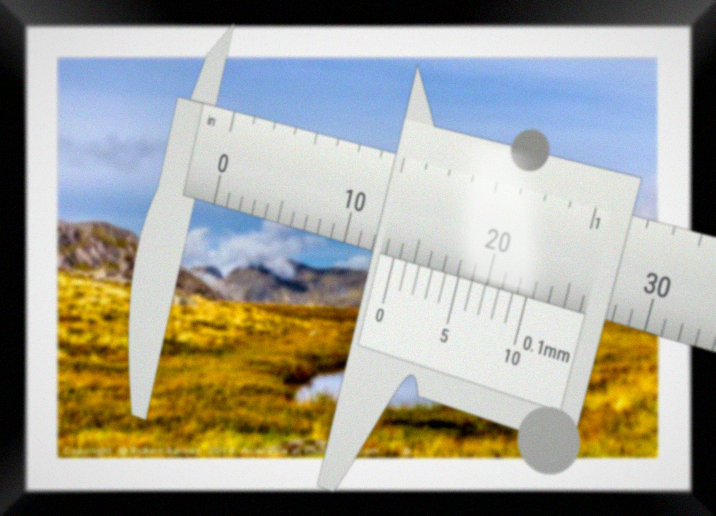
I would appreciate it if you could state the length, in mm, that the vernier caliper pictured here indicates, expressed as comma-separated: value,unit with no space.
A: 13.6,mm
